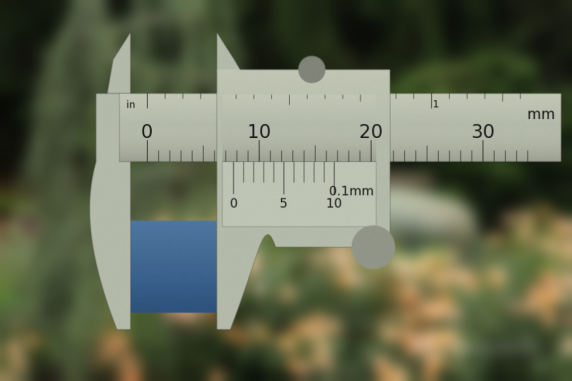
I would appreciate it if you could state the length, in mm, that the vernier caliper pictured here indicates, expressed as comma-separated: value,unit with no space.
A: 7.7,mm
